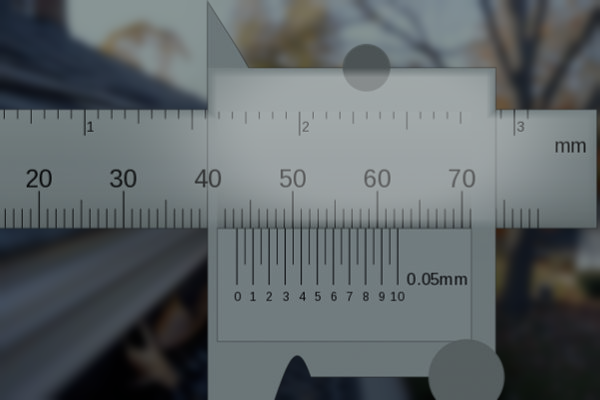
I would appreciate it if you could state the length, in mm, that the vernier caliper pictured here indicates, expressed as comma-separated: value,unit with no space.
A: 43.4,mm
